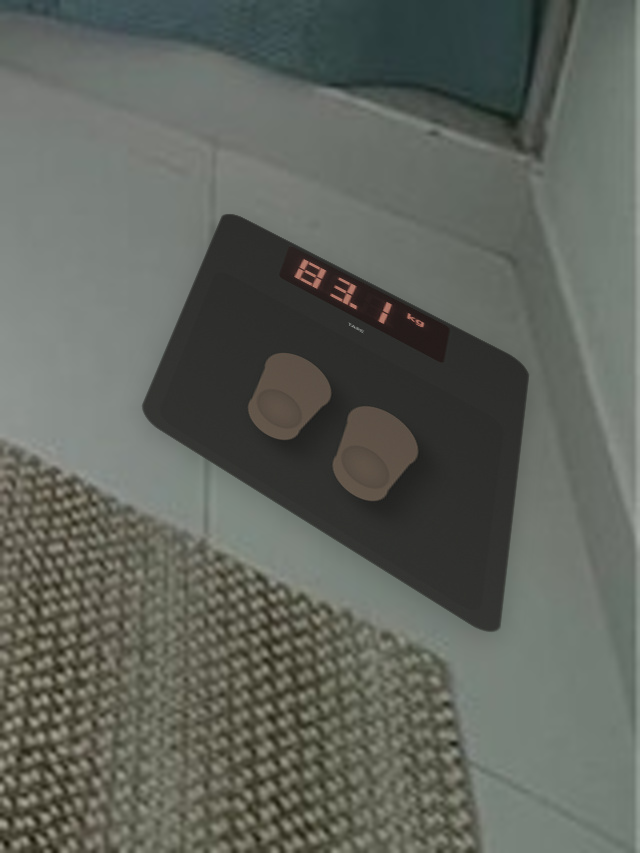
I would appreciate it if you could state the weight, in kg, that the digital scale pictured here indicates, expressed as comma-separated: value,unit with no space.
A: 83.1,kg
